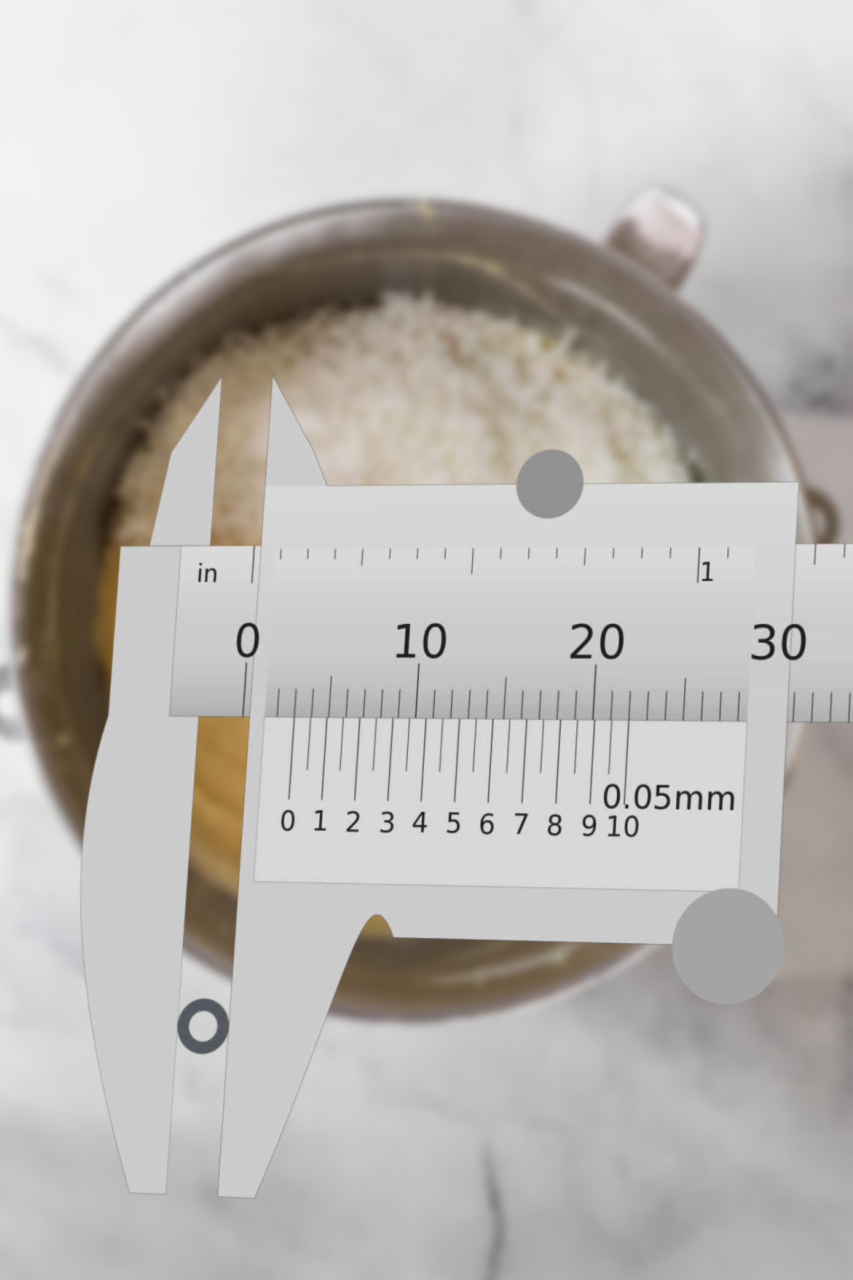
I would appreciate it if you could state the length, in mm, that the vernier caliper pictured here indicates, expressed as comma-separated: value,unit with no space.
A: 3.0,mm
